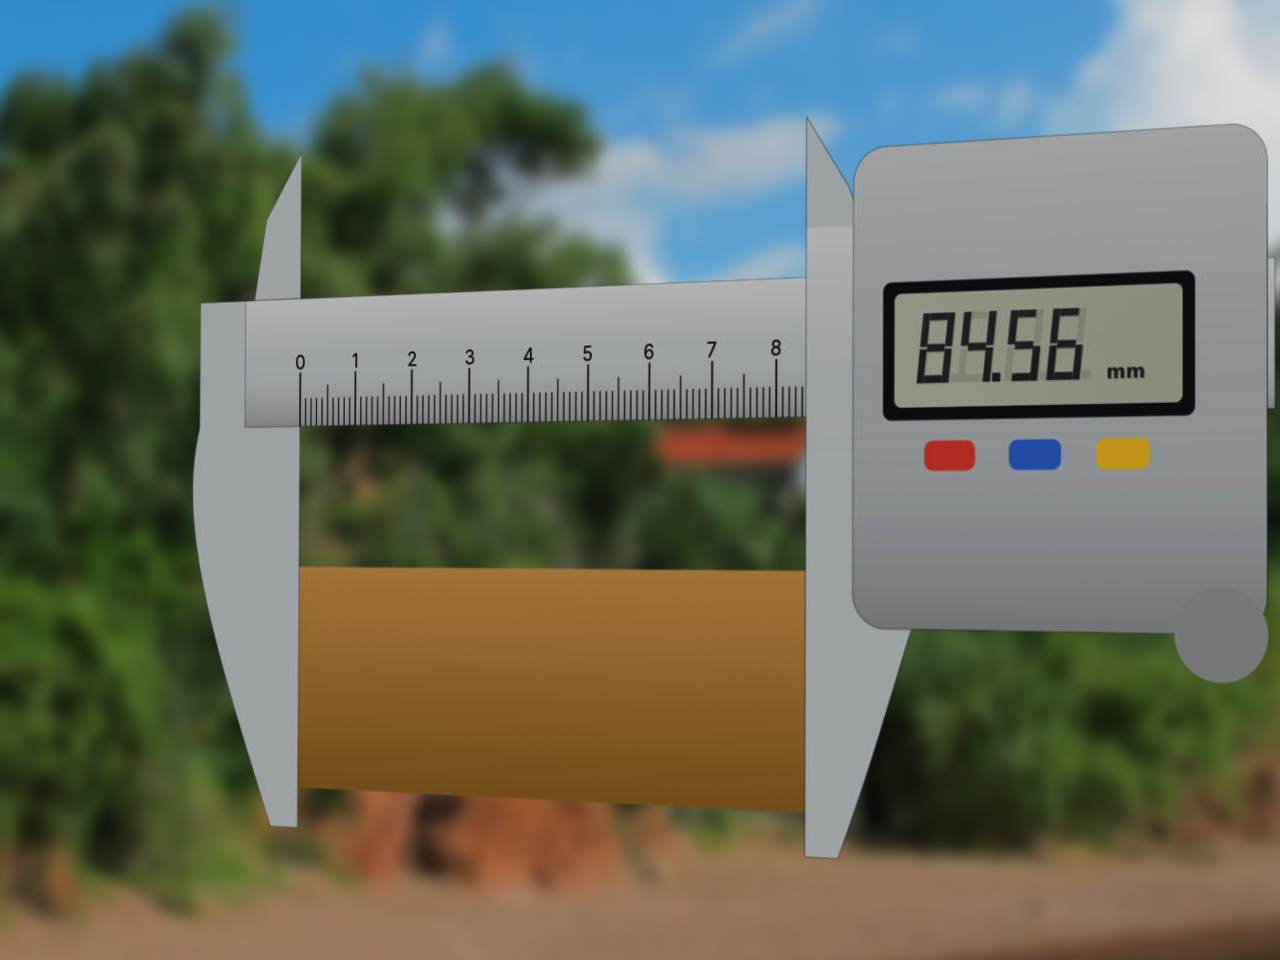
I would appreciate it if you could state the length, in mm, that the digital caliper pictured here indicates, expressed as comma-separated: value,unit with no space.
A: 84.56,mm
